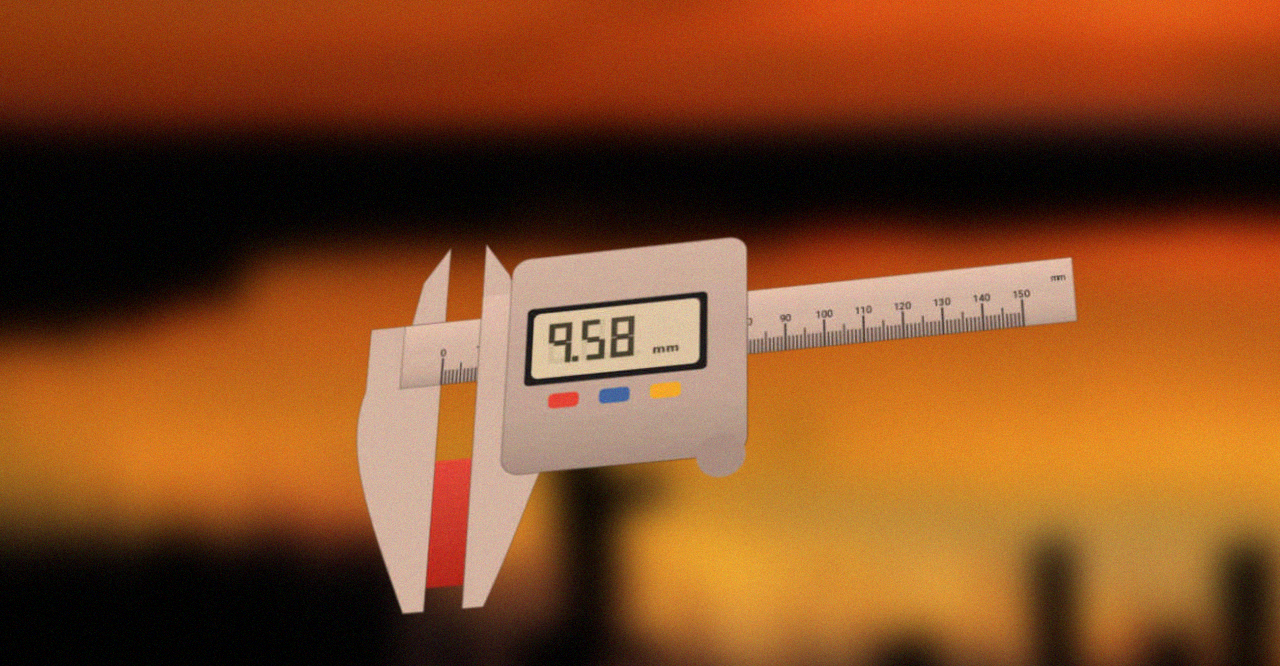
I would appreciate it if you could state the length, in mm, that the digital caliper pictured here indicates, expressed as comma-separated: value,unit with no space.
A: 9.58,mm
